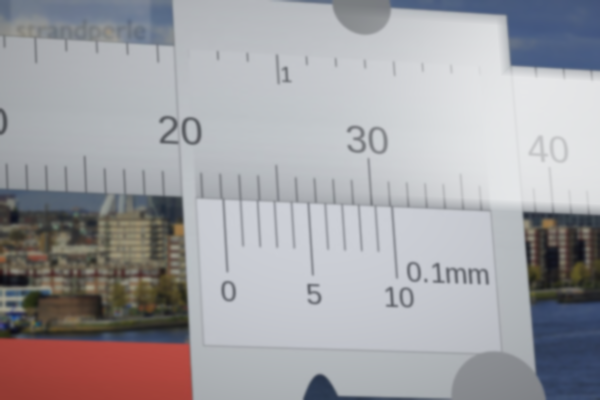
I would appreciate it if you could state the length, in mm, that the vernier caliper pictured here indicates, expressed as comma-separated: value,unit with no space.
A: 22.1,mm
